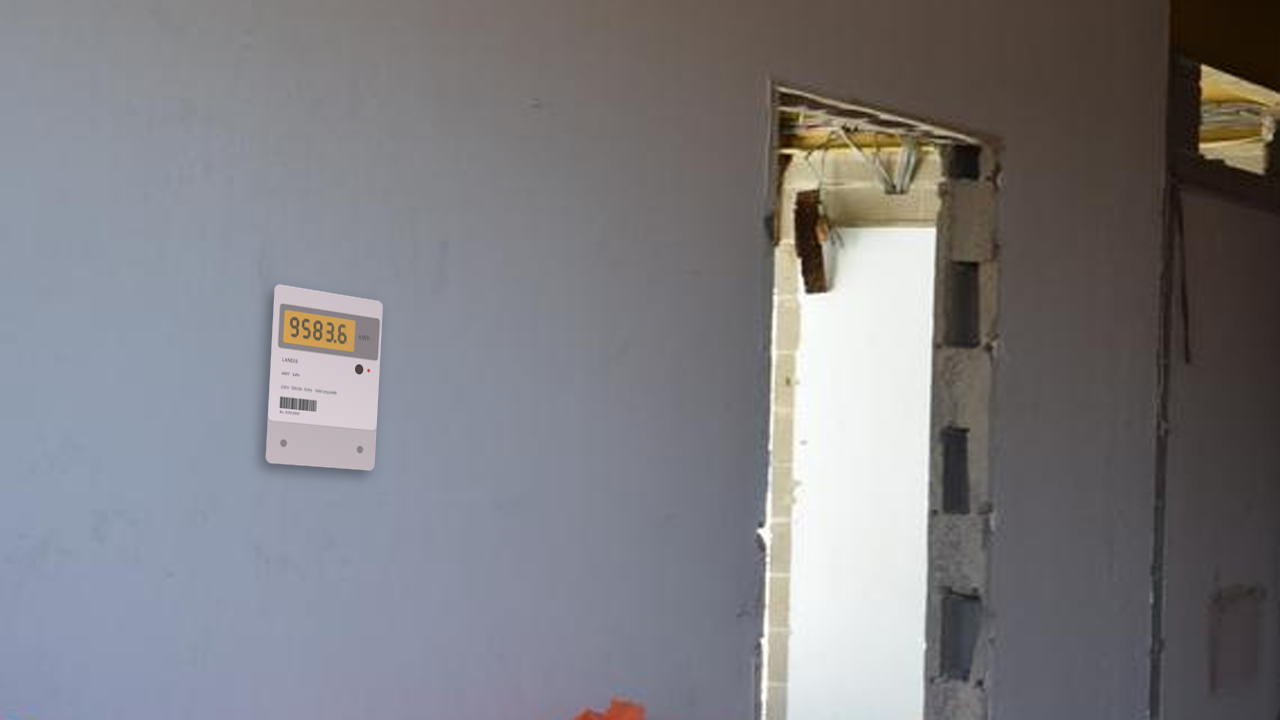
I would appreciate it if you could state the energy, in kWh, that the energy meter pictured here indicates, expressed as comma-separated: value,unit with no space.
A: 9583.6,kWh
